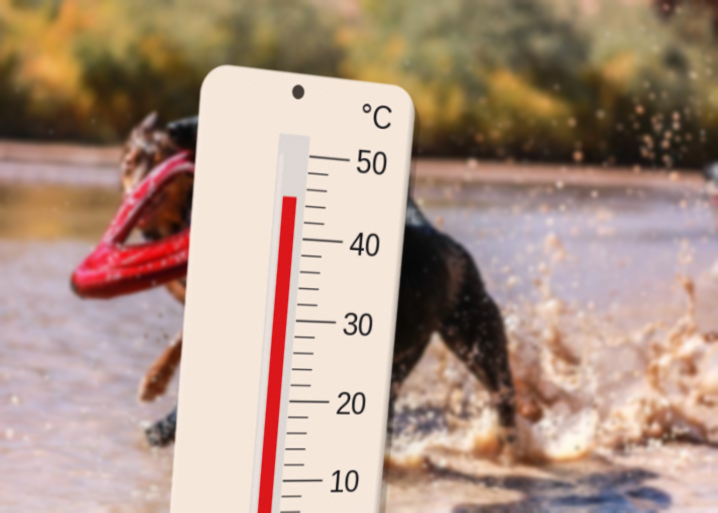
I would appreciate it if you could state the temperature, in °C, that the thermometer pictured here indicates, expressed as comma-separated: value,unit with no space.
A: 45,°C
